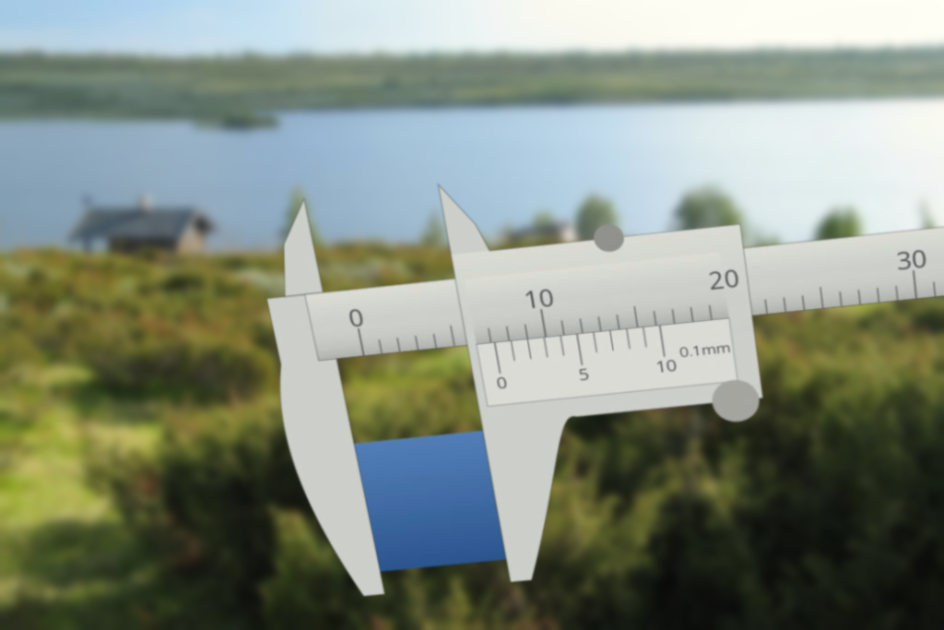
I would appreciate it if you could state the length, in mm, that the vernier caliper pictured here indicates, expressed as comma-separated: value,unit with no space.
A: 7.2,mm
